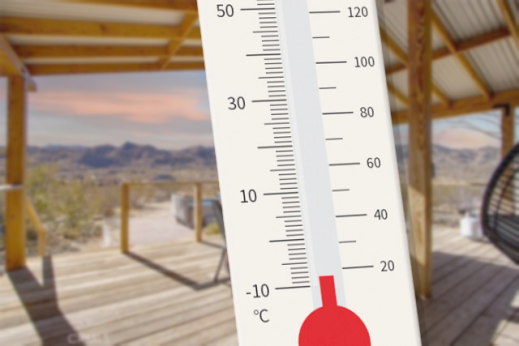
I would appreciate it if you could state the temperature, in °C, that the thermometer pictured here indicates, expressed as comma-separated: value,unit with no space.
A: -8,°C
